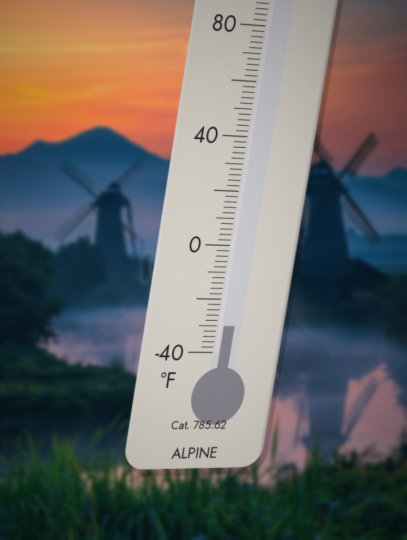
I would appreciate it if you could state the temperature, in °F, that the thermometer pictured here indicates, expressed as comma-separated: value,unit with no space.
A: -30,°F
